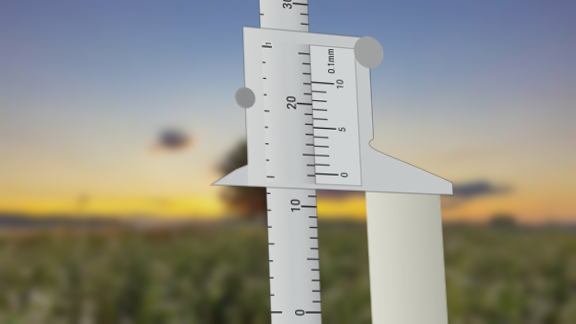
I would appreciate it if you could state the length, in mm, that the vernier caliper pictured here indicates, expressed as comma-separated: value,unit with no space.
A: 13.2,mm
